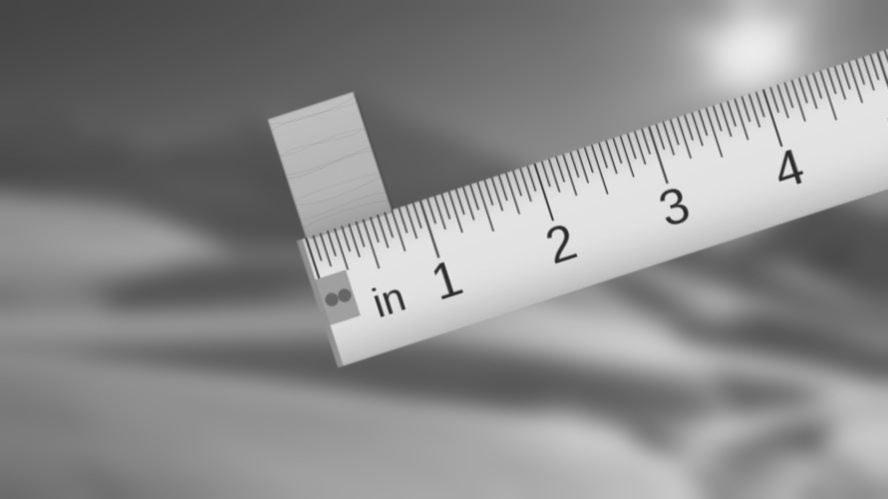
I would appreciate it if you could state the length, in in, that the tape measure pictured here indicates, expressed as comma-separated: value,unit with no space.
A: 0.75,in
